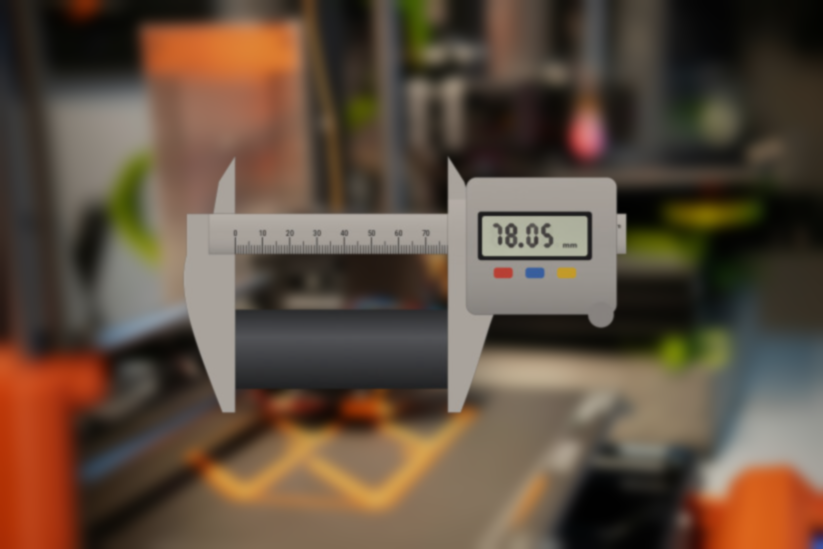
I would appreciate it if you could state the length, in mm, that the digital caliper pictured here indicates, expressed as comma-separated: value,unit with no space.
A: 78.05,mm
